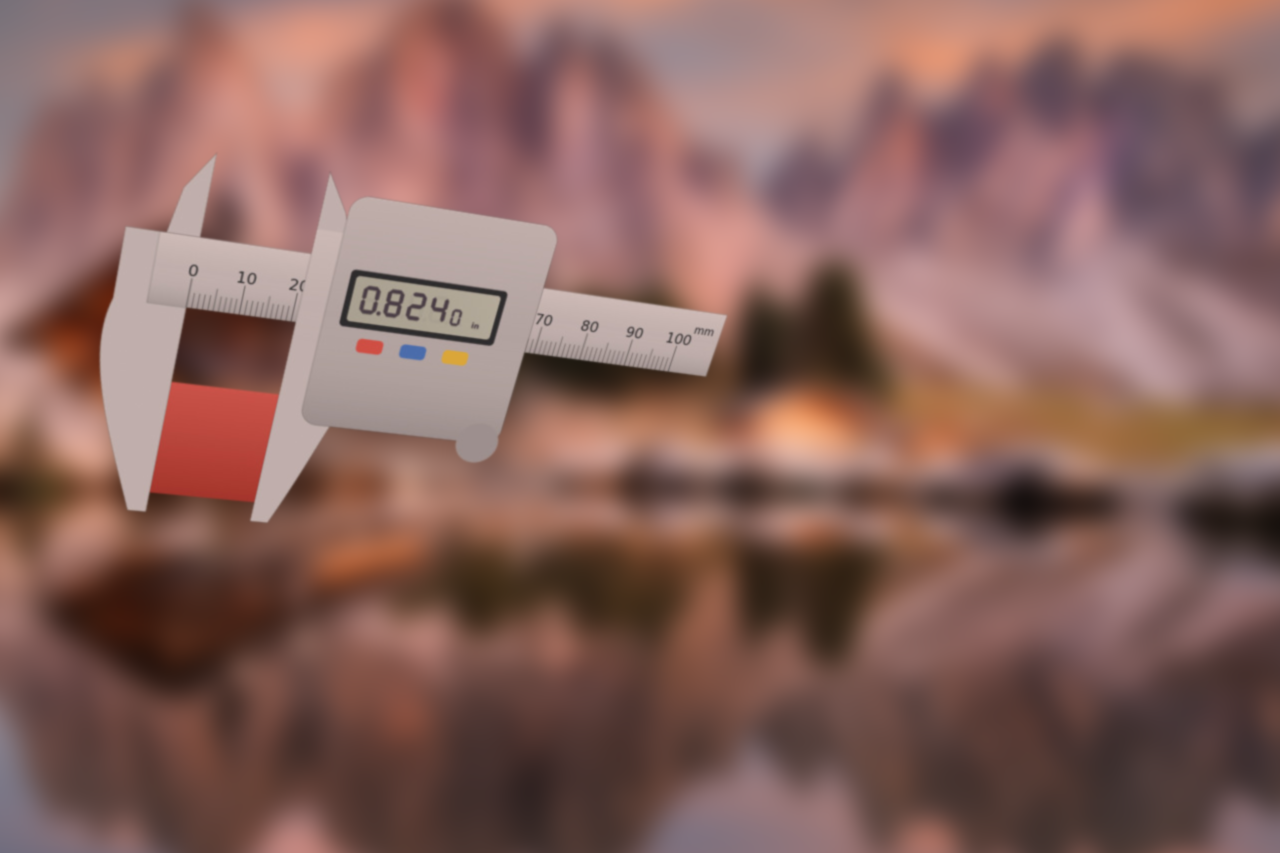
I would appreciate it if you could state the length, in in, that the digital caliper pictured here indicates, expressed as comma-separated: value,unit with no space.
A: 0.8240,in
